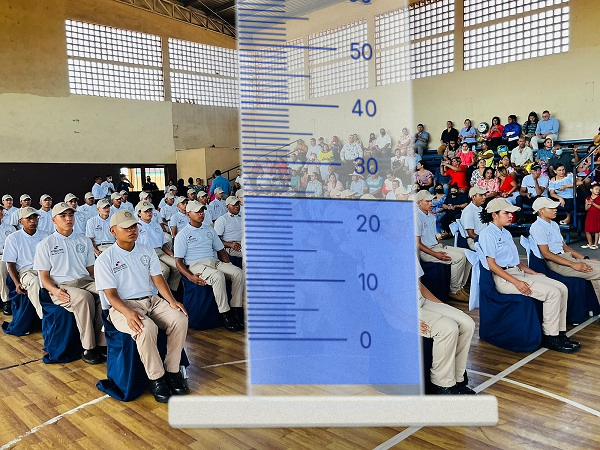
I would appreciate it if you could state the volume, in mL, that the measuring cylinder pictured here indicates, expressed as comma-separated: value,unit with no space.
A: 24,mL
